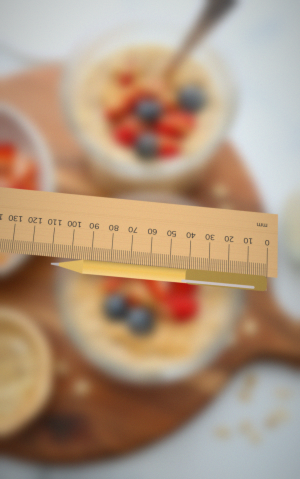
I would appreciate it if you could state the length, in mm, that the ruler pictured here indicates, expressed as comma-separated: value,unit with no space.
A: 110,mm
